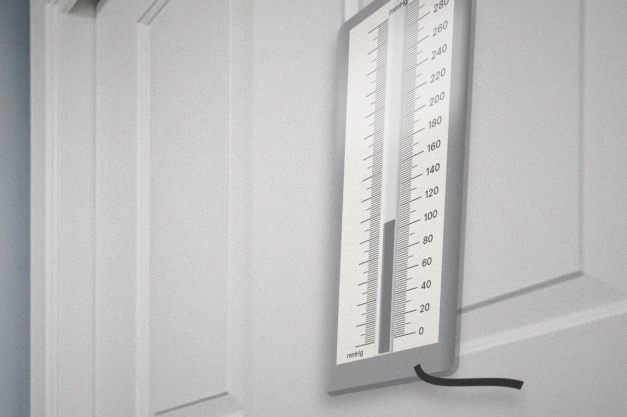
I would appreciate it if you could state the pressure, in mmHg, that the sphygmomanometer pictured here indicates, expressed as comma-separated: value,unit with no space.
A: 110,mmHg
